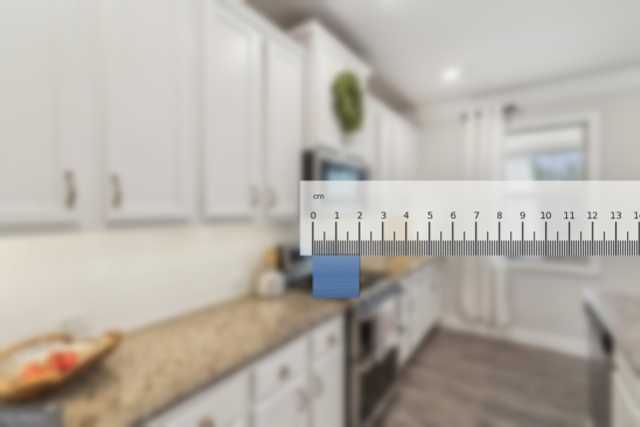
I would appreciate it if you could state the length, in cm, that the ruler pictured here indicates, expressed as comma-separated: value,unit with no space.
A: 2,cm
